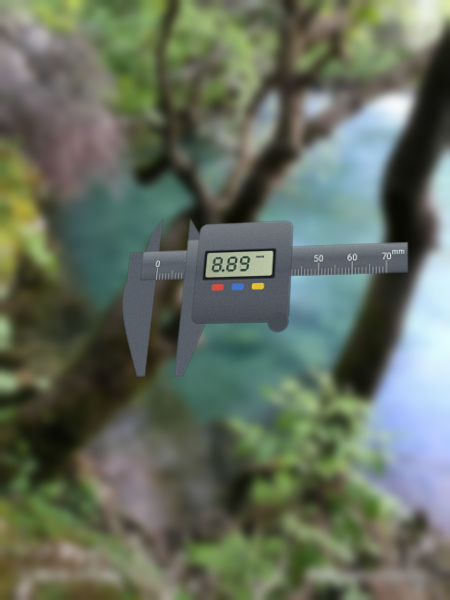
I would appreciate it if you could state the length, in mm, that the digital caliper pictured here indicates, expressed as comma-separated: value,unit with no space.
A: 8.89,mm
